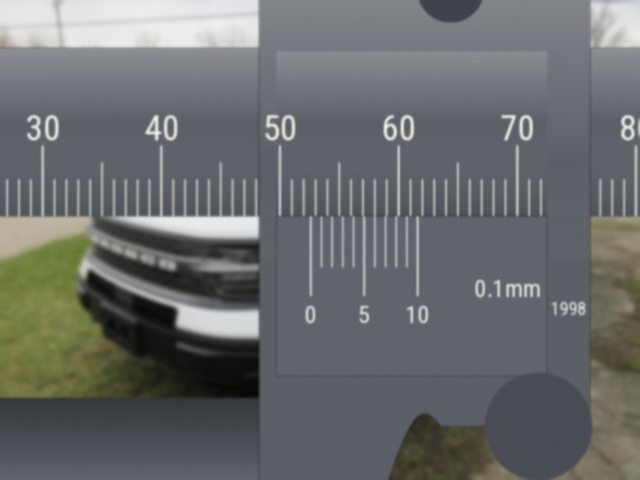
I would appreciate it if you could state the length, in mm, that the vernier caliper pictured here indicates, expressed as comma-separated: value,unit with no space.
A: 52.6,mm
